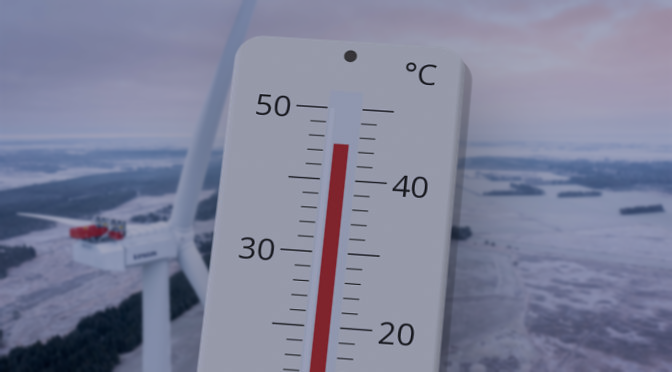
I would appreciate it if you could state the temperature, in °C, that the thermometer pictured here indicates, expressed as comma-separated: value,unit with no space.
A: 45,°C
